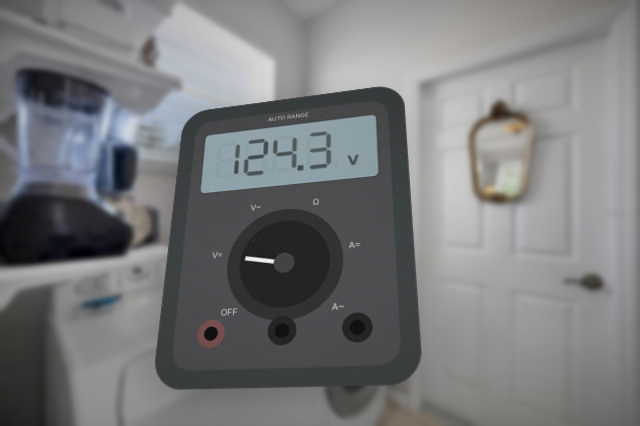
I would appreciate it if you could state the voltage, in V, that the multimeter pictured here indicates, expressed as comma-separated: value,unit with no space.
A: 124.3,V
